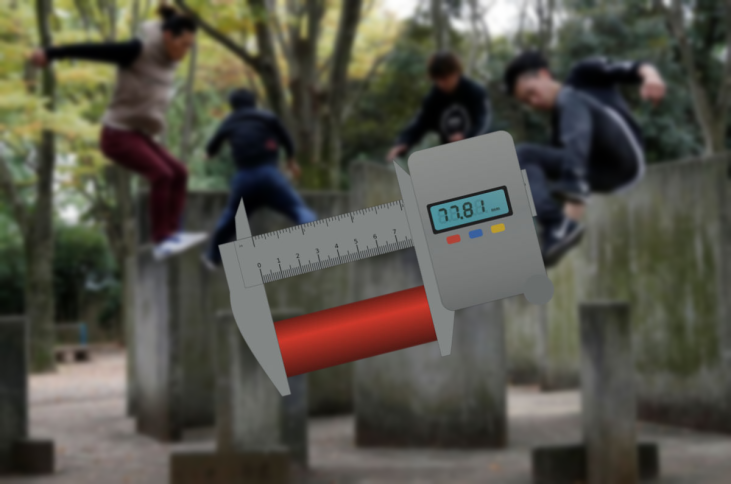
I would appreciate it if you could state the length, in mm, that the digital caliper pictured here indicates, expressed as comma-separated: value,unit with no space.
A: 77.81,mm
